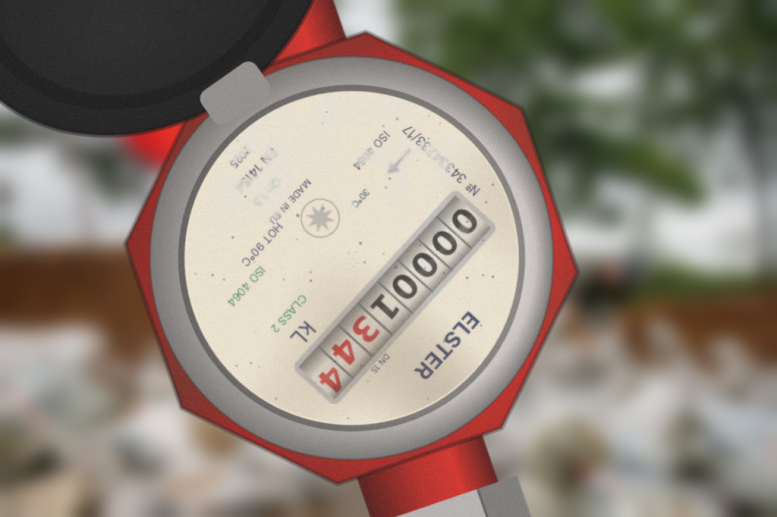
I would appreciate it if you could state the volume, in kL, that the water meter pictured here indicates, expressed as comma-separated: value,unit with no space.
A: 1.344,kL
